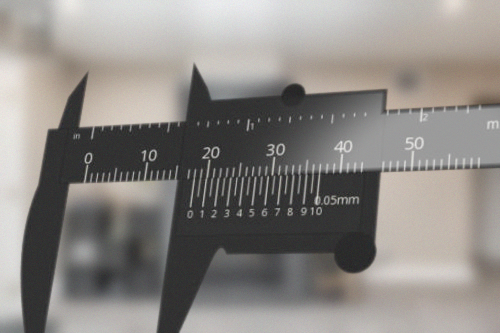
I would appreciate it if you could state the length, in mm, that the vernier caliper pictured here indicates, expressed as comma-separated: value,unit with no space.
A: 18.0,mm
